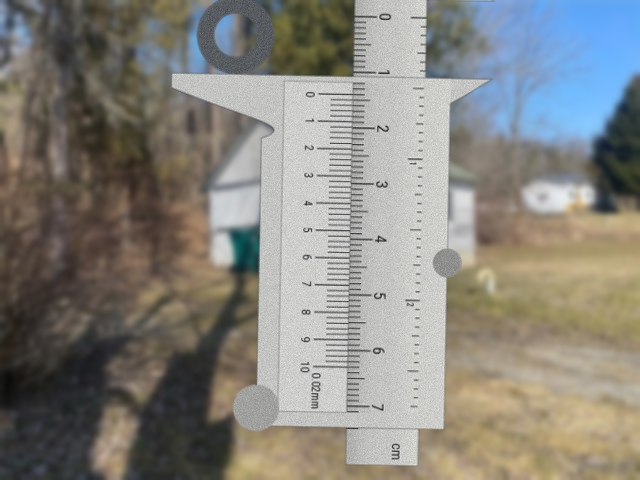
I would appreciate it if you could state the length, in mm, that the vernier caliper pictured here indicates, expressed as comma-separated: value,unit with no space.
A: 14.0,mm
